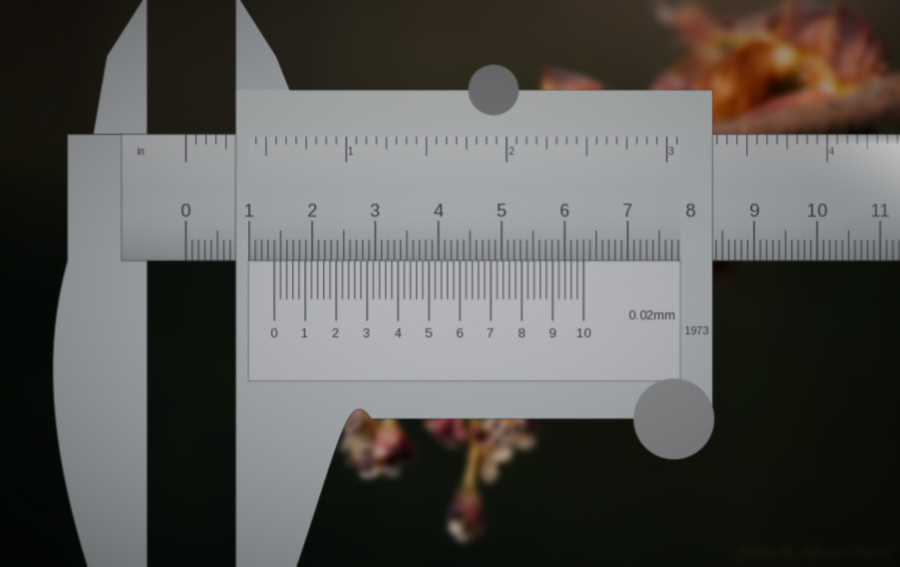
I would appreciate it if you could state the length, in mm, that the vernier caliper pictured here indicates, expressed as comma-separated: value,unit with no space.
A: 14.0,mm
